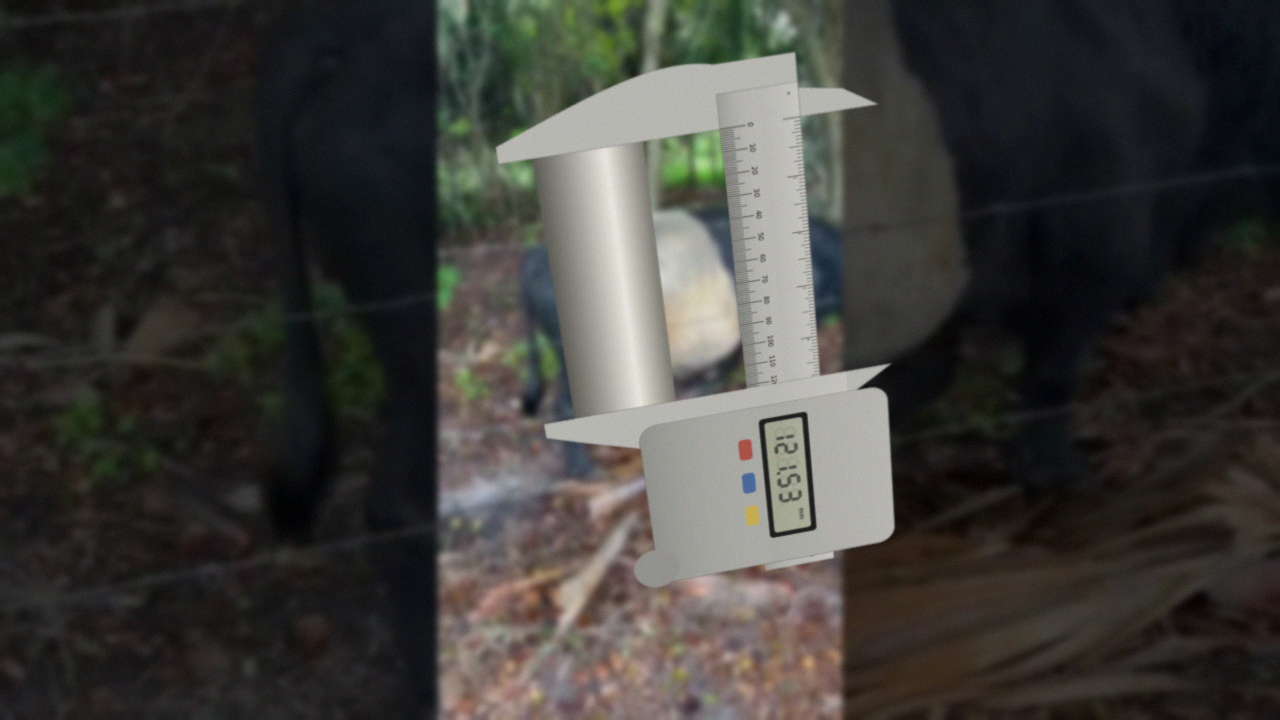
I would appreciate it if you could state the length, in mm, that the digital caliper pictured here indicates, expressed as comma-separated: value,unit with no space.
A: 121.53,mm
